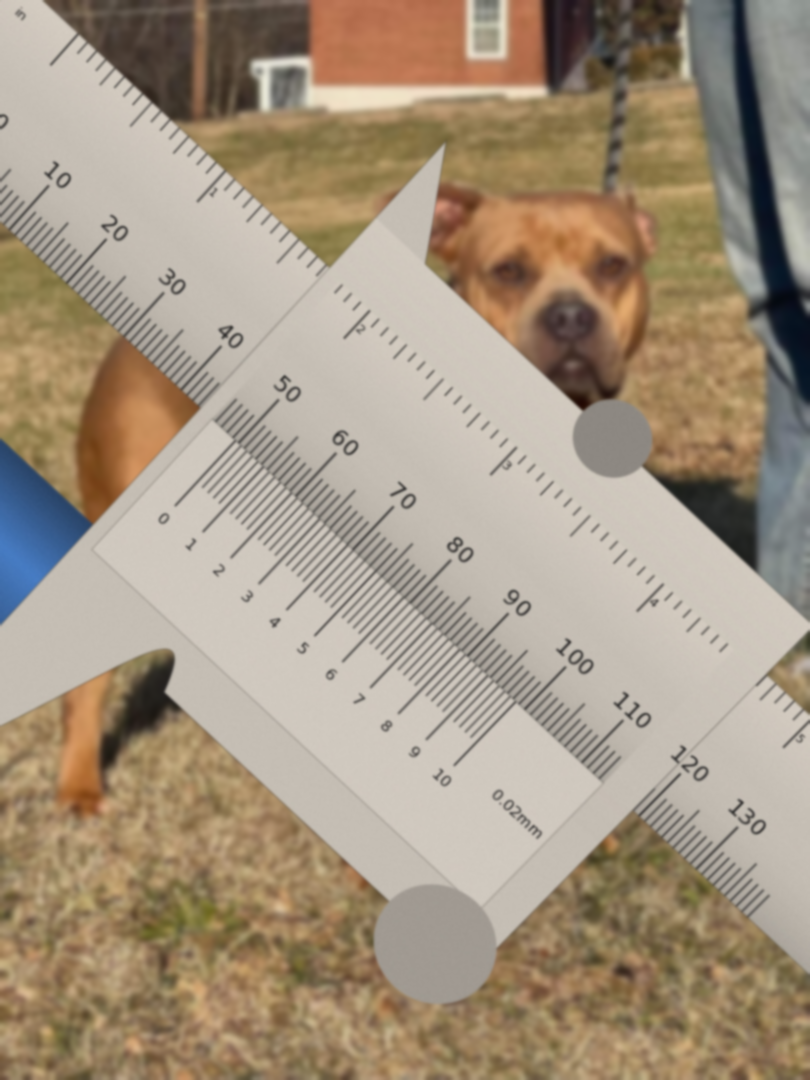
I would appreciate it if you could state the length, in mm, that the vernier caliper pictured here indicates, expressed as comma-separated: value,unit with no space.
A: 49.5,mm
